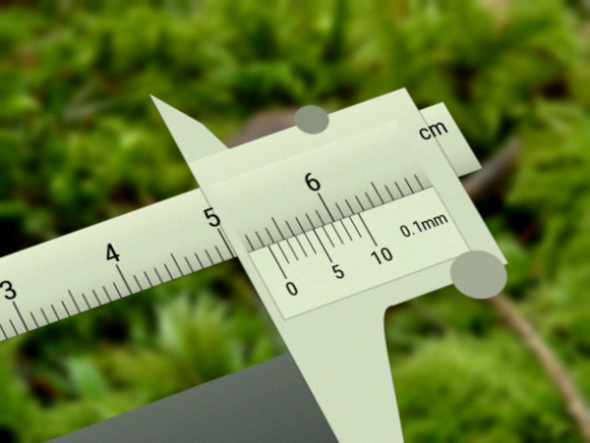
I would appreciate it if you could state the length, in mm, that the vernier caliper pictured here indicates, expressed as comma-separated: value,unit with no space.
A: 53.4,mm
